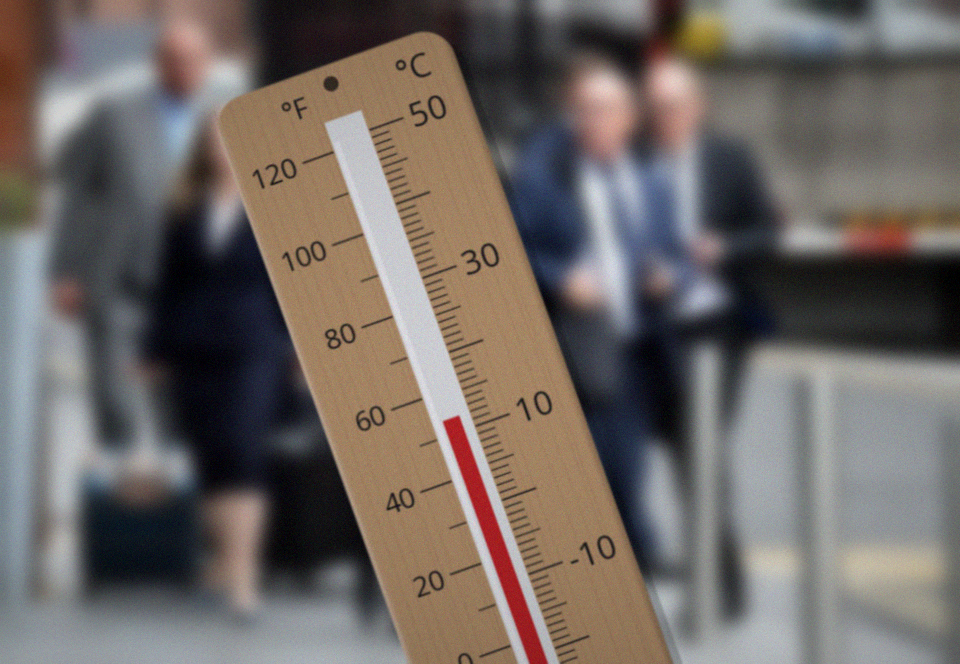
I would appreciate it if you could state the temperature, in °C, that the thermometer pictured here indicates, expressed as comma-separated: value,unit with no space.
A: 12,°C
